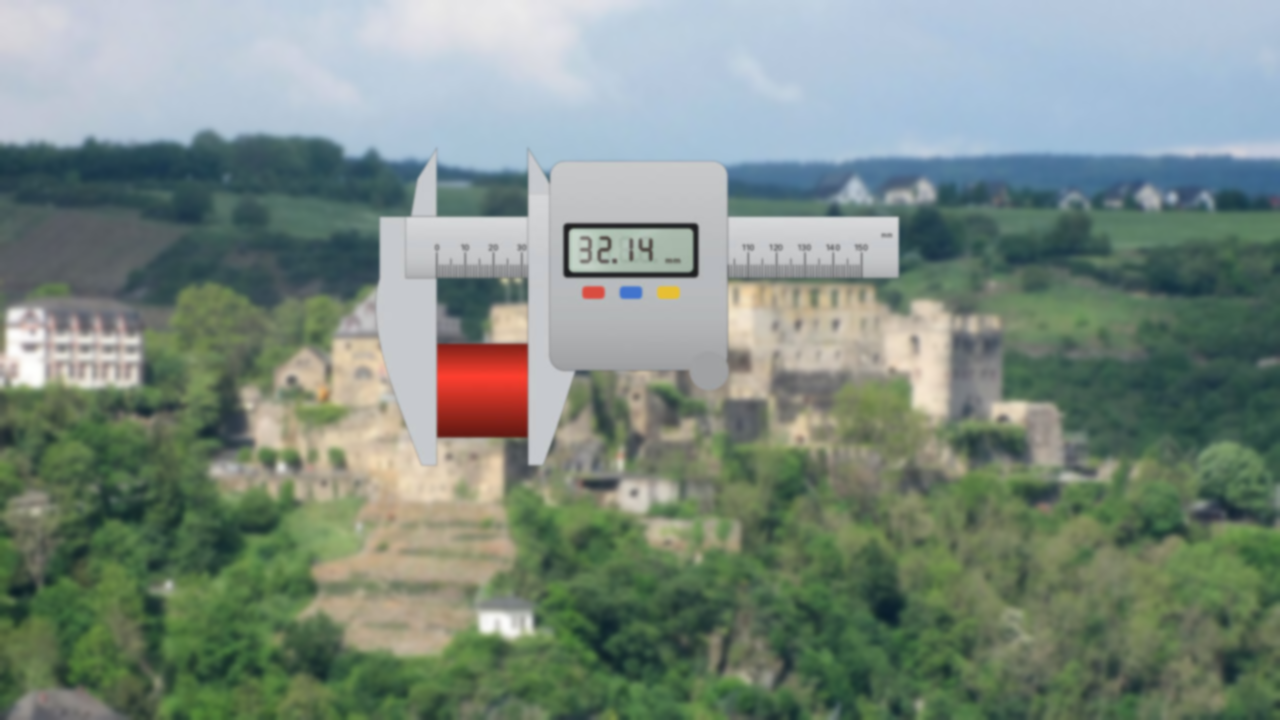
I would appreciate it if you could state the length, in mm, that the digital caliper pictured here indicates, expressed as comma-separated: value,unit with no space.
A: 32.14,mm
